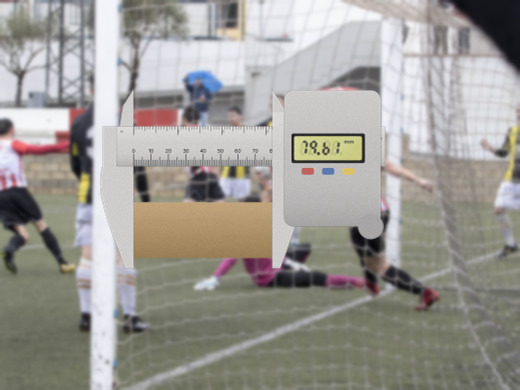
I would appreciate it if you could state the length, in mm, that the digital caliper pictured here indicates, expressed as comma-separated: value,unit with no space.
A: 79.61,mm
